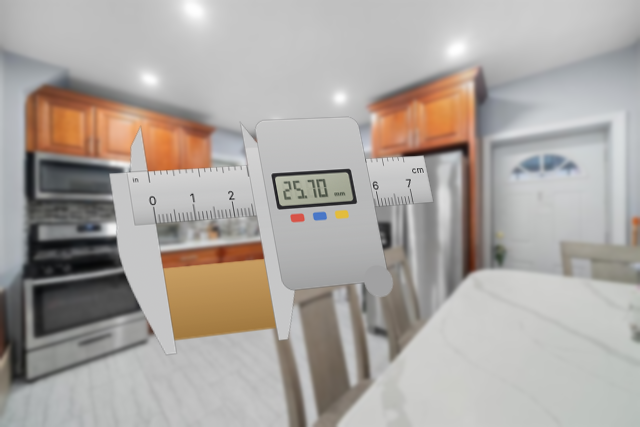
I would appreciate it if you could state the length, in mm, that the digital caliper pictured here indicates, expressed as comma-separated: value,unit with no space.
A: 25.70,mm
